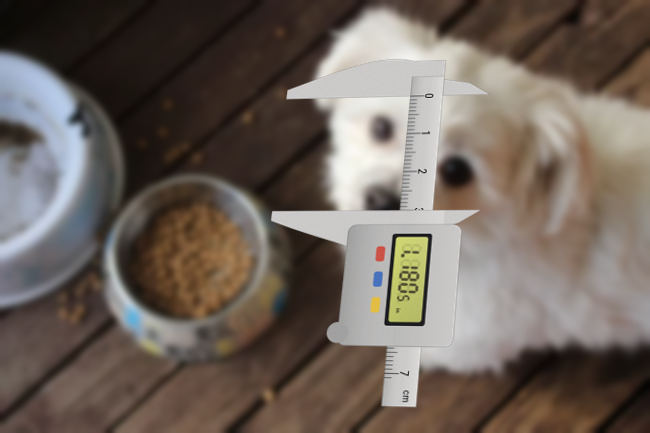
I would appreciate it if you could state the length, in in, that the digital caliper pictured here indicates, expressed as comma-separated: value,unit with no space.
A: 1.1805,in
